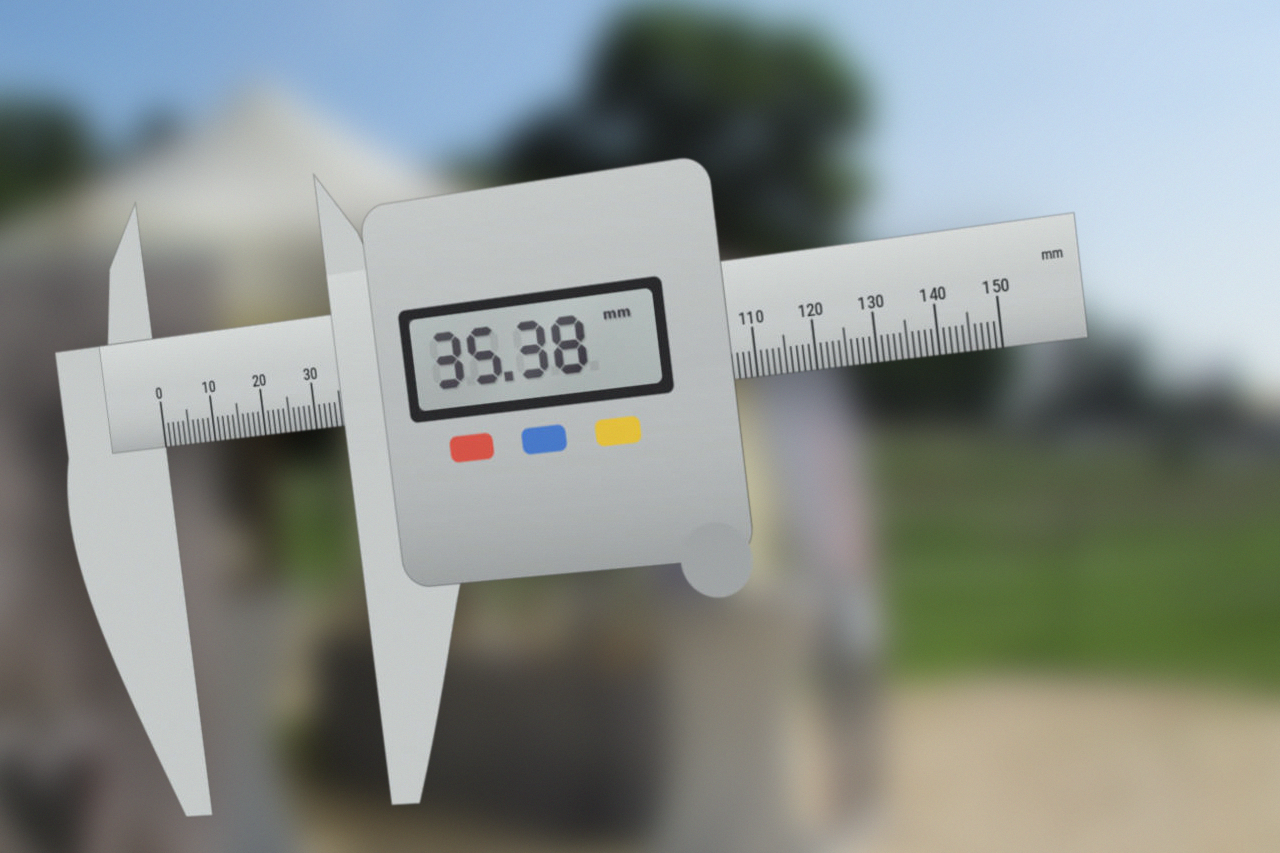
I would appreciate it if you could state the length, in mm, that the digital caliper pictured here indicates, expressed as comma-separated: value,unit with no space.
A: 35.38,mm
